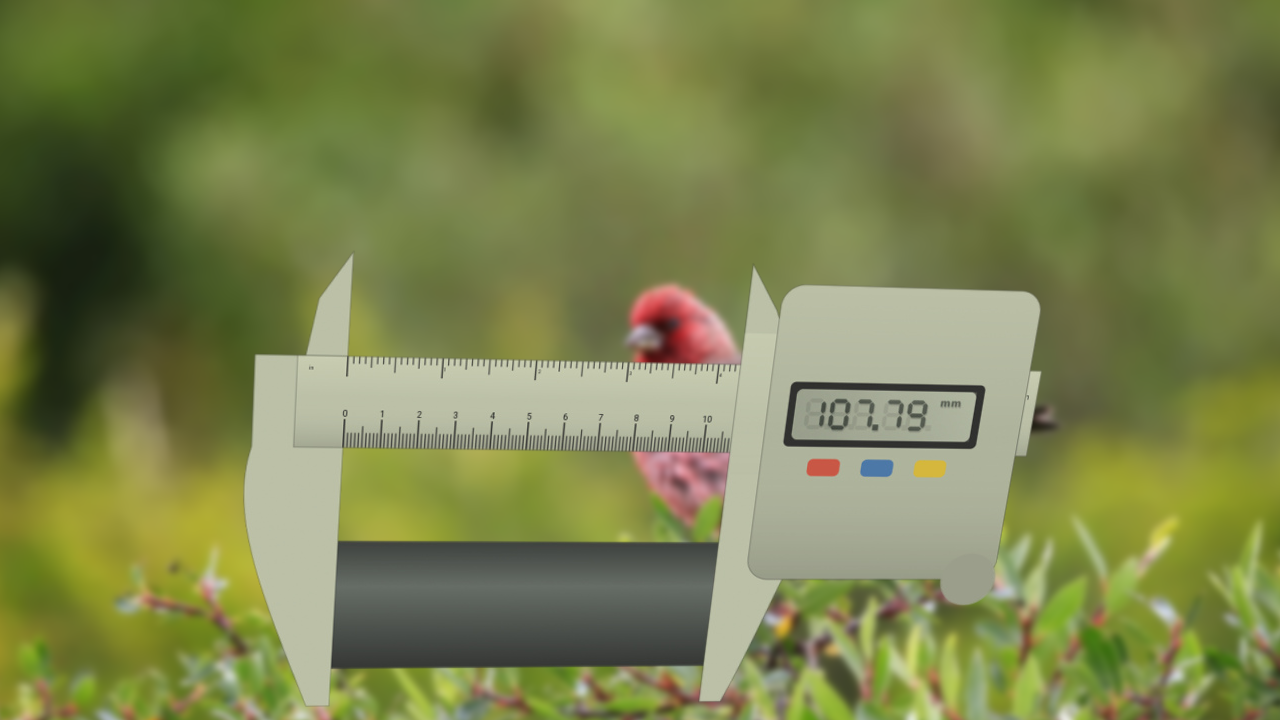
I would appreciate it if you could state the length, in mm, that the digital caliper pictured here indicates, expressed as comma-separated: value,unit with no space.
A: 107.79,mm
